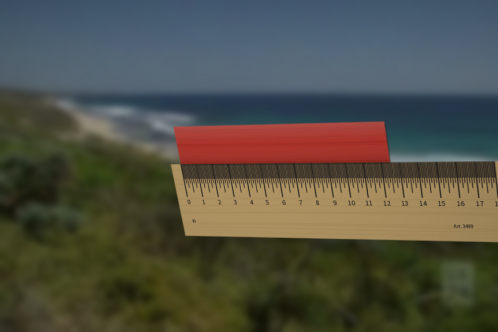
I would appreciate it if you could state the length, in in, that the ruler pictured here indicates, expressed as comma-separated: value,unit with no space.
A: 12.5,in
